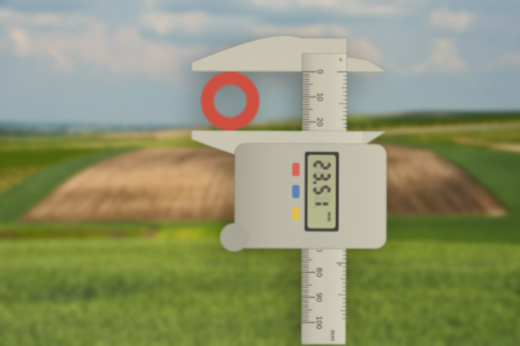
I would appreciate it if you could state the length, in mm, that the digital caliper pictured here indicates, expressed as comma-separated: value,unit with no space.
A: 23.51,mm
